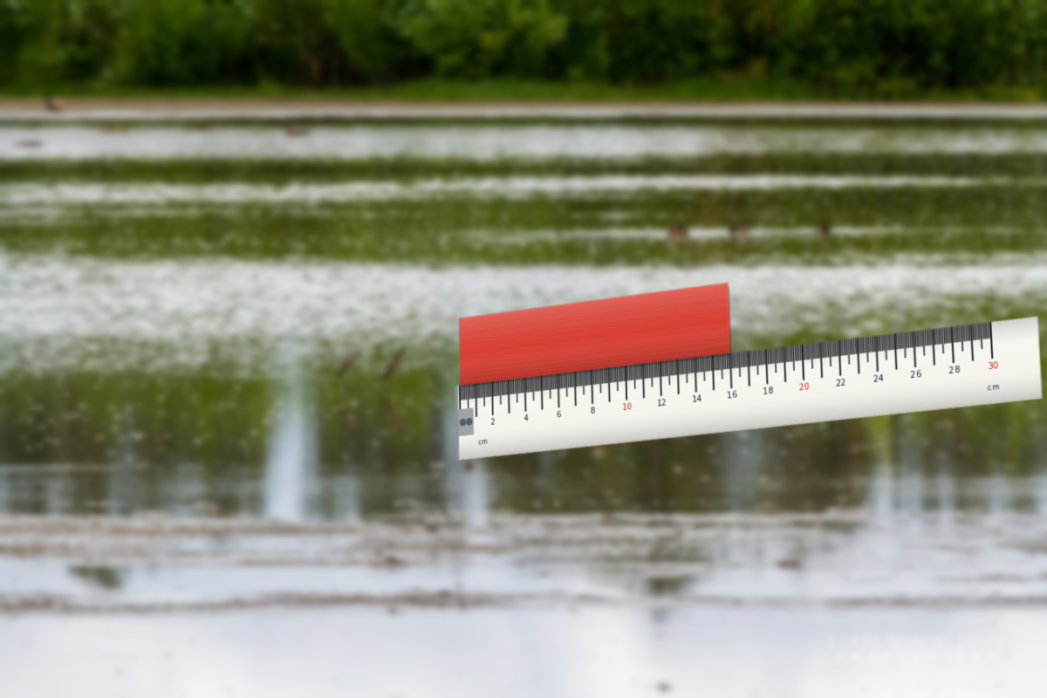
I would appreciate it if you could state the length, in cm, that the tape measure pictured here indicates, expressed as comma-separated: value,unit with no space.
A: 16,cm
